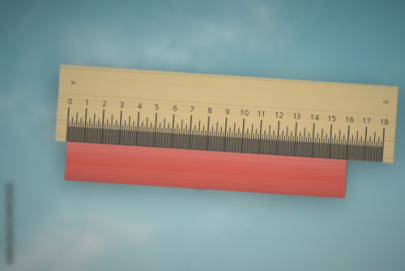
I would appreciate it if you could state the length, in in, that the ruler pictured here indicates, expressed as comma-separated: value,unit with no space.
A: 16,in
